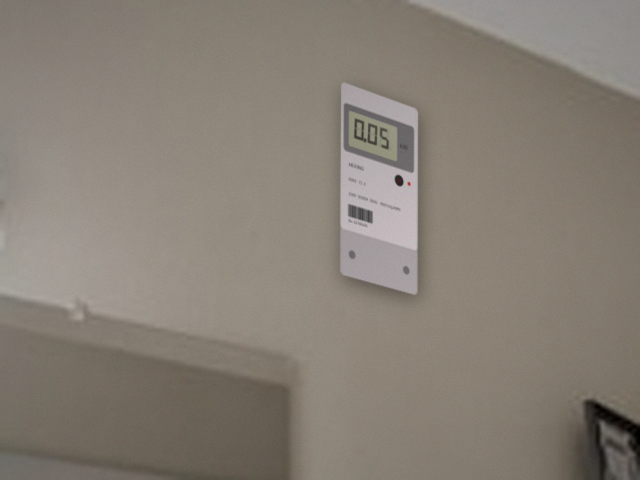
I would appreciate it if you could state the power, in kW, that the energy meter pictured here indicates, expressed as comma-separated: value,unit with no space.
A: 0.05,kW
